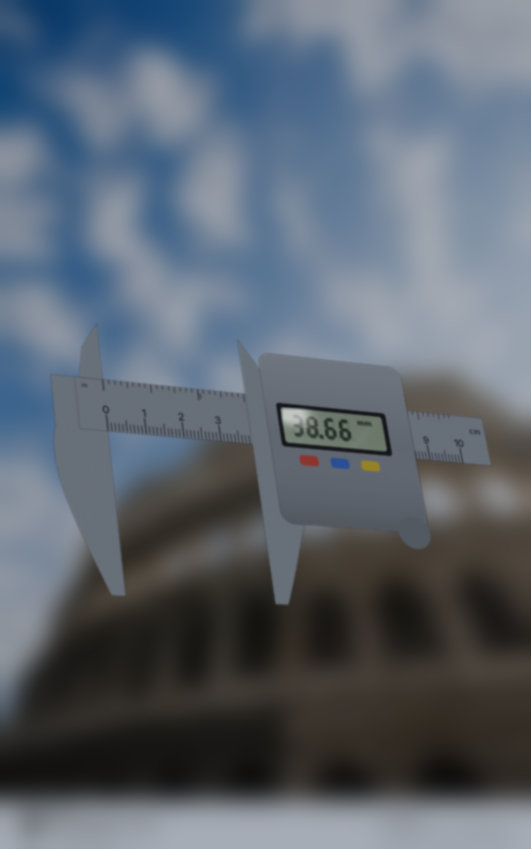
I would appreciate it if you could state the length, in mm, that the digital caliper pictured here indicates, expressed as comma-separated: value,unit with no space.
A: 38.66,mm
